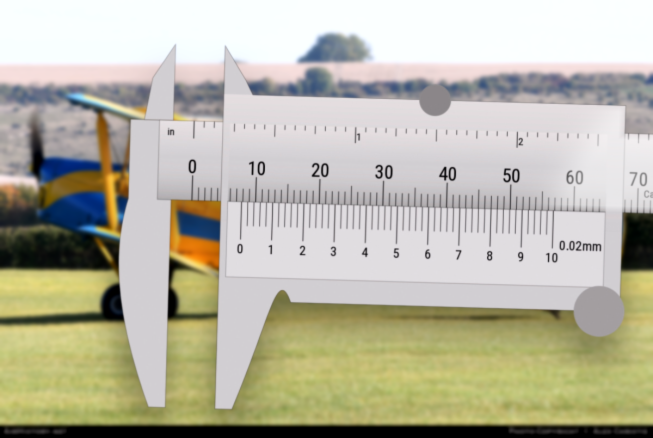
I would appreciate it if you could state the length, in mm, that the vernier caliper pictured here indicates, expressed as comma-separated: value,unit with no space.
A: 7.8,mm
